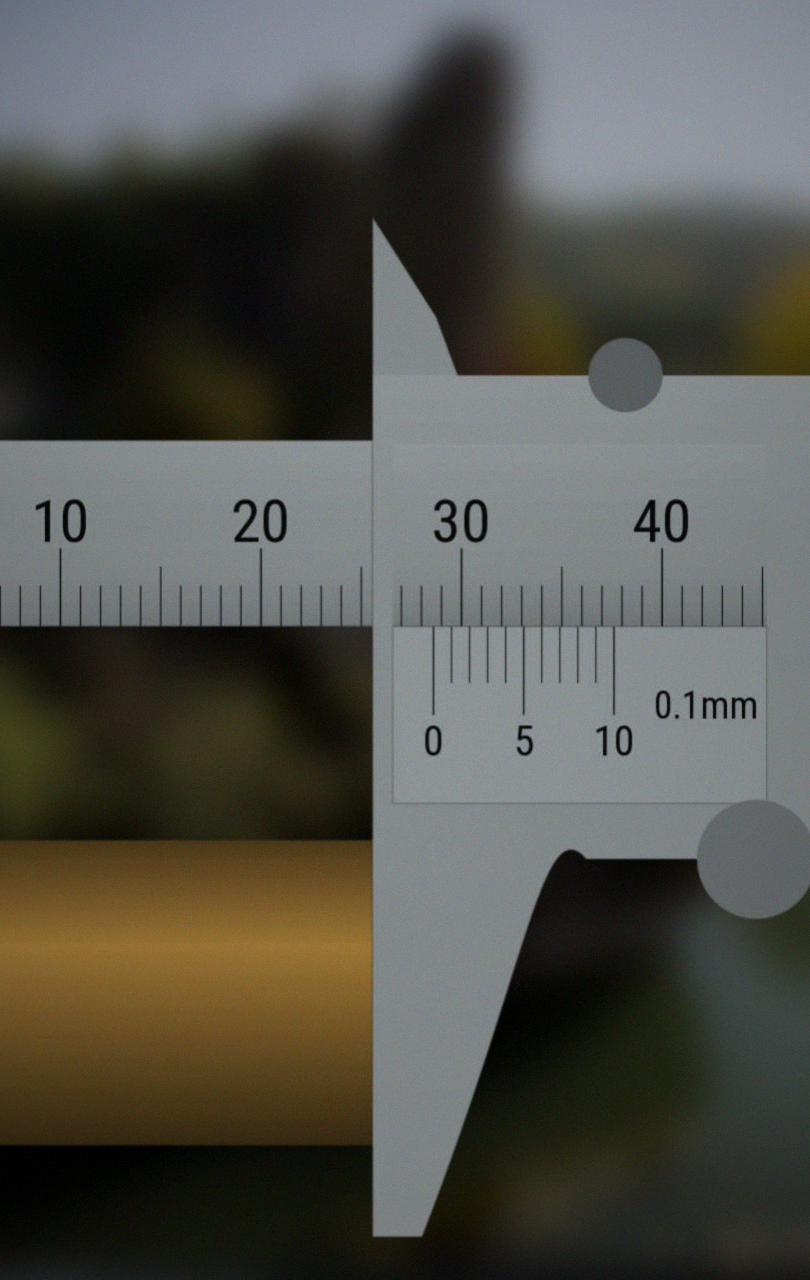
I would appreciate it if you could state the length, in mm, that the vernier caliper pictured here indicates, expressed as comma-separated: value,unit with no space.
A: 28.6,mm
